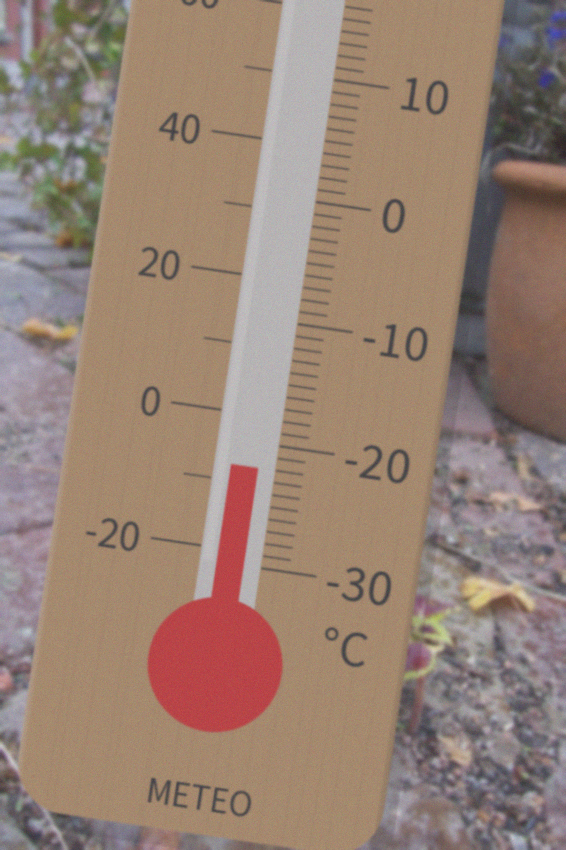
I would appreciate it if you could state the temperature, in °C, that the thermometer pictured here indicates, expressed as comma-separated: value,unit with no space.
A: -22,°C
